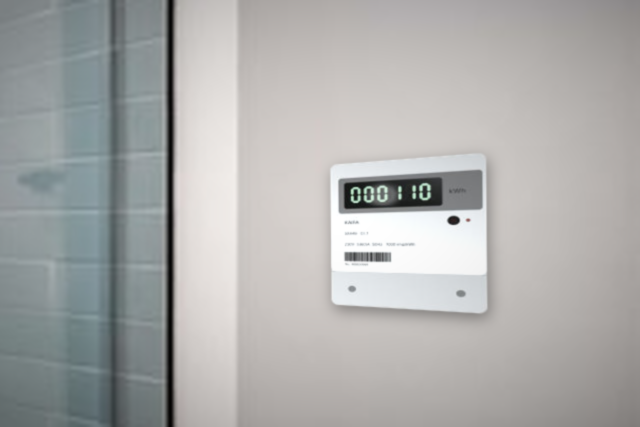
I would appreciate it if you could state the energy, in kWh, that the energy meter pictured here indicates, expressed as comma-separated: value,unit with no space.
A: 110,kWh
